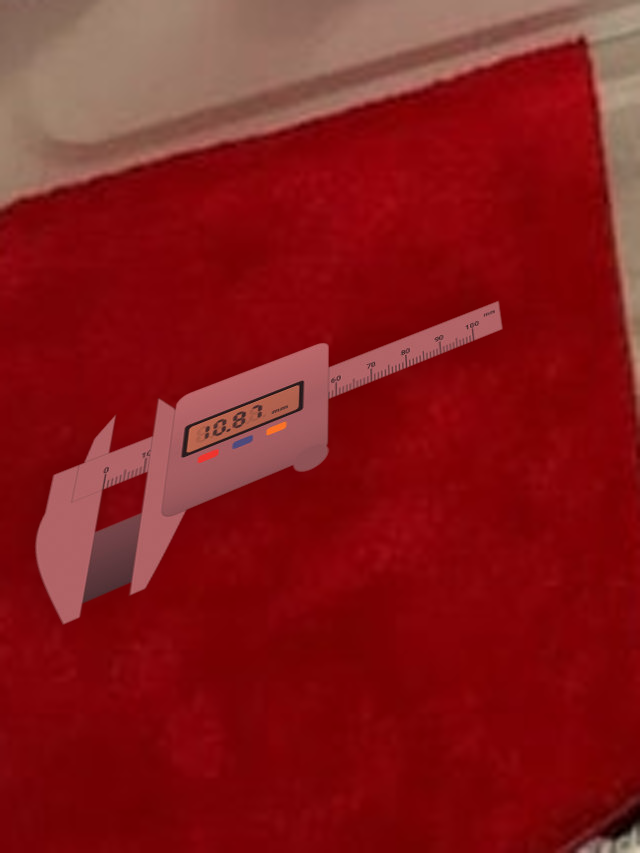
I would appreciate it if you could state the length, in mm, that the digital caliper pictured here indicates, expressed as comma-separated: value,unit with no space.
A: 10.87,mm
